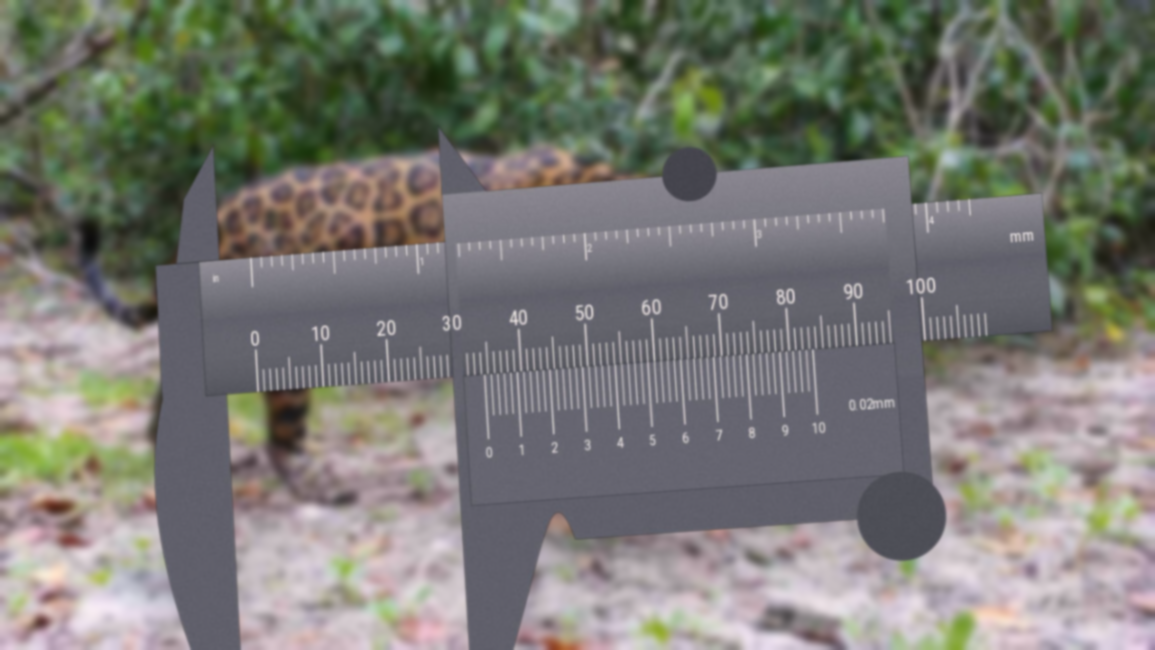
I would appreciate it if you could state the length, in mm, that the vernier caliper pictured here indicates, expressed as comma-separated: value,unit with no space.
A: 34.5,mm
